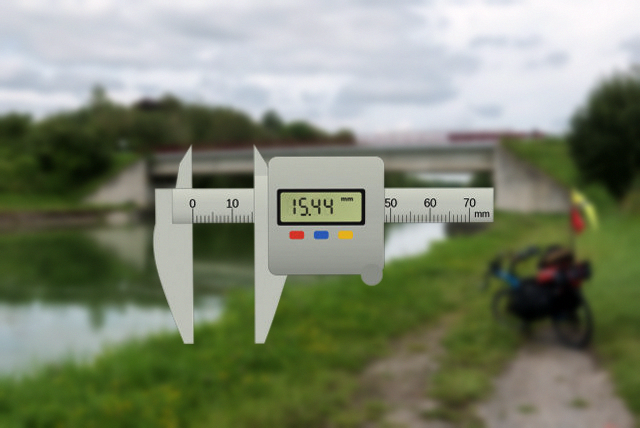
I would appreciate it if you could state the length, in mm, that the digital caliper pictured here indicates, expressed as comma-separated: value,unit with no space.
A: 15.44,mm
